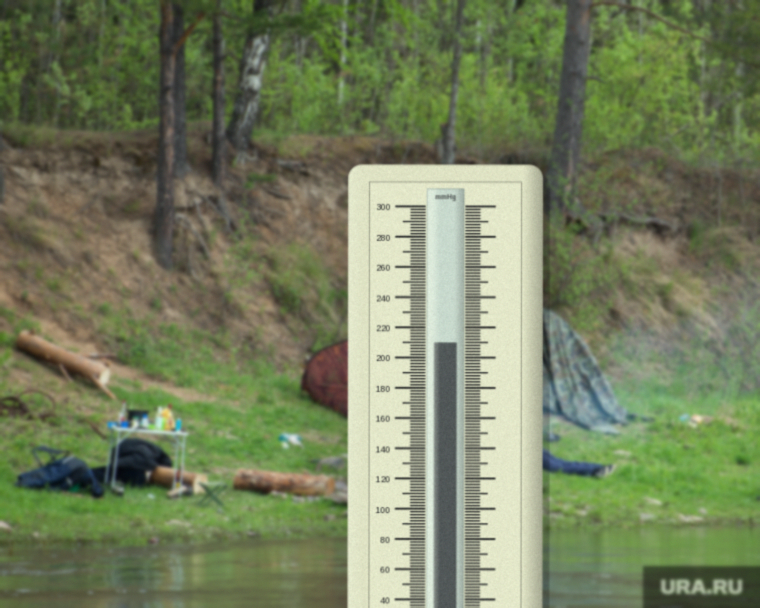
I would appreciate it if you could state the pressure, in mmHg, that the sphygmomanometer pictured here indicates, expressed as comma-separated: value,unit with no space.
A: 210,mmHg
